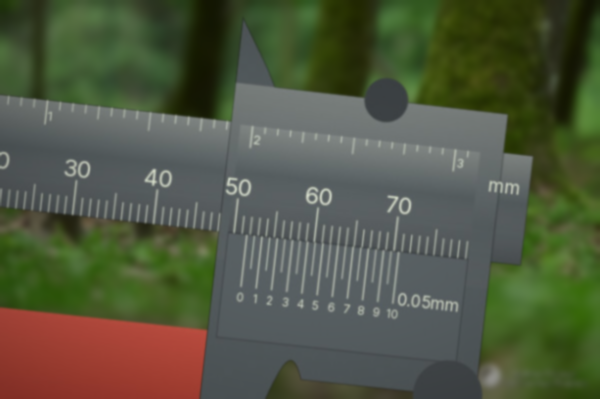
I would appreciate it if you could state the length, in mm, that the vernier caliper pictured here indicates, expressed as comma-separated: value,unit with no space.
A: 51.6,mm
